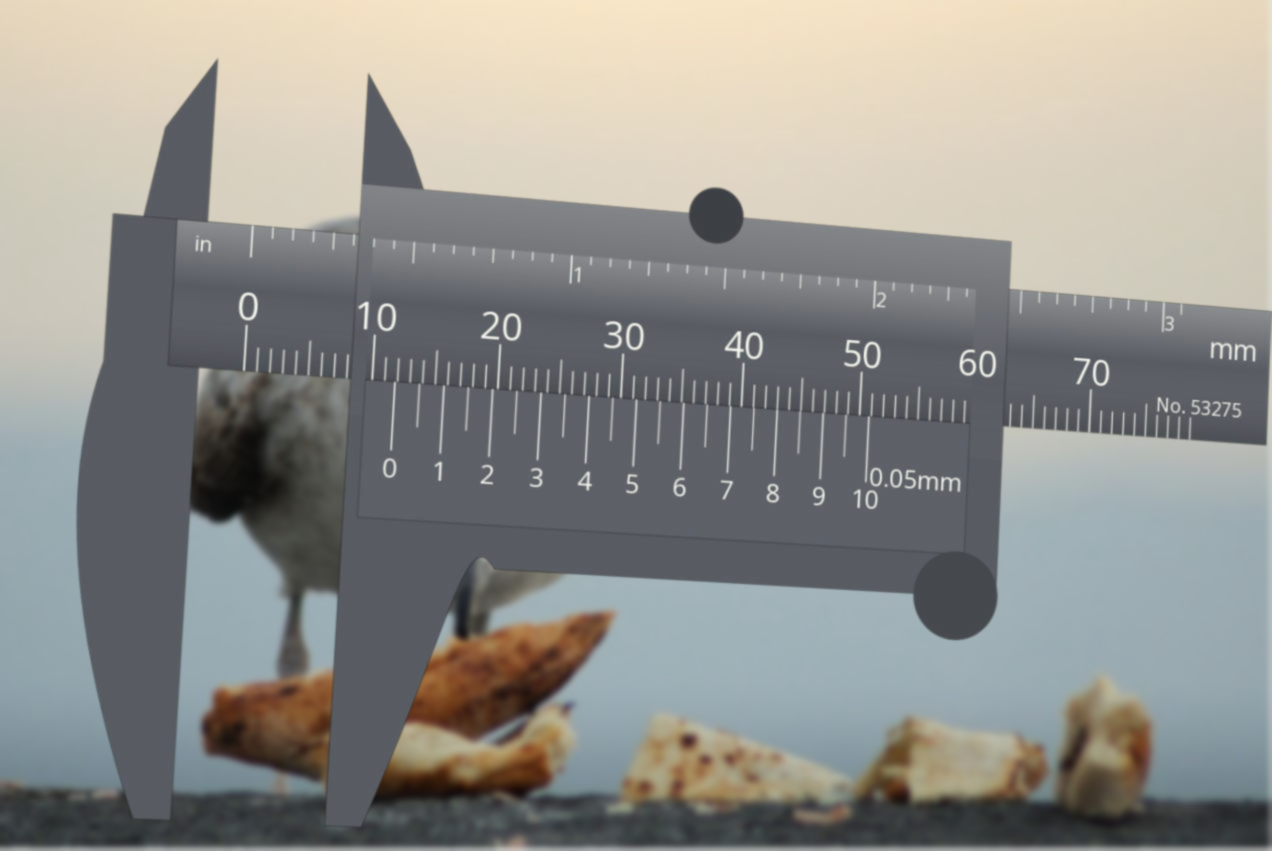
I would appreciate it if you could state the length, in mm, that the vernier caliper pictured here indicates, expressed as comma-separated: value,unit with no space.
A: 11.8,mm
